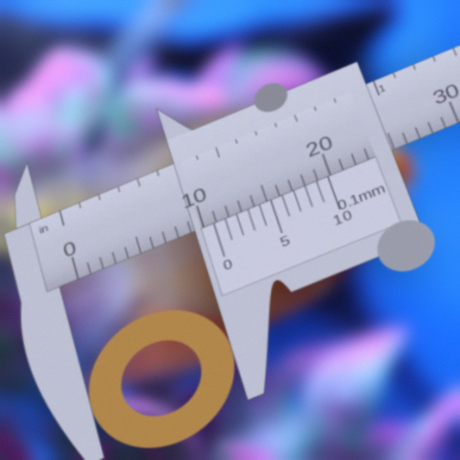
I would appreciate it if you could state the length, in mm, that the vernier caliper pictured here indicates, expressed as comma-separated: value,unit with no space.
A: 10.8,mm
